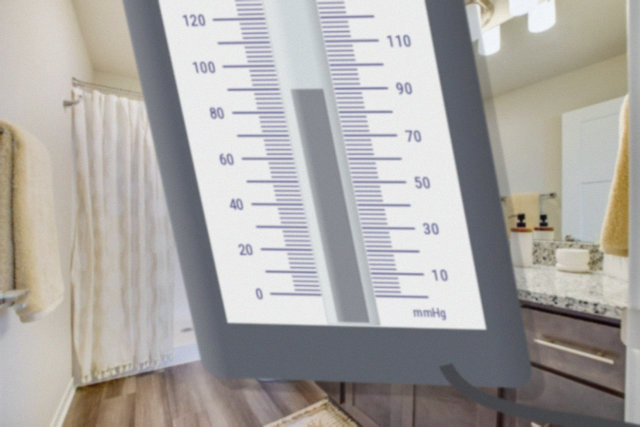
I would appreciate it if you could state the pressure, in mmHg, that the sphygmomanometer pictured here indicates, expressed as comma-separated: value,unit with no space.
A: 90,mmHg
